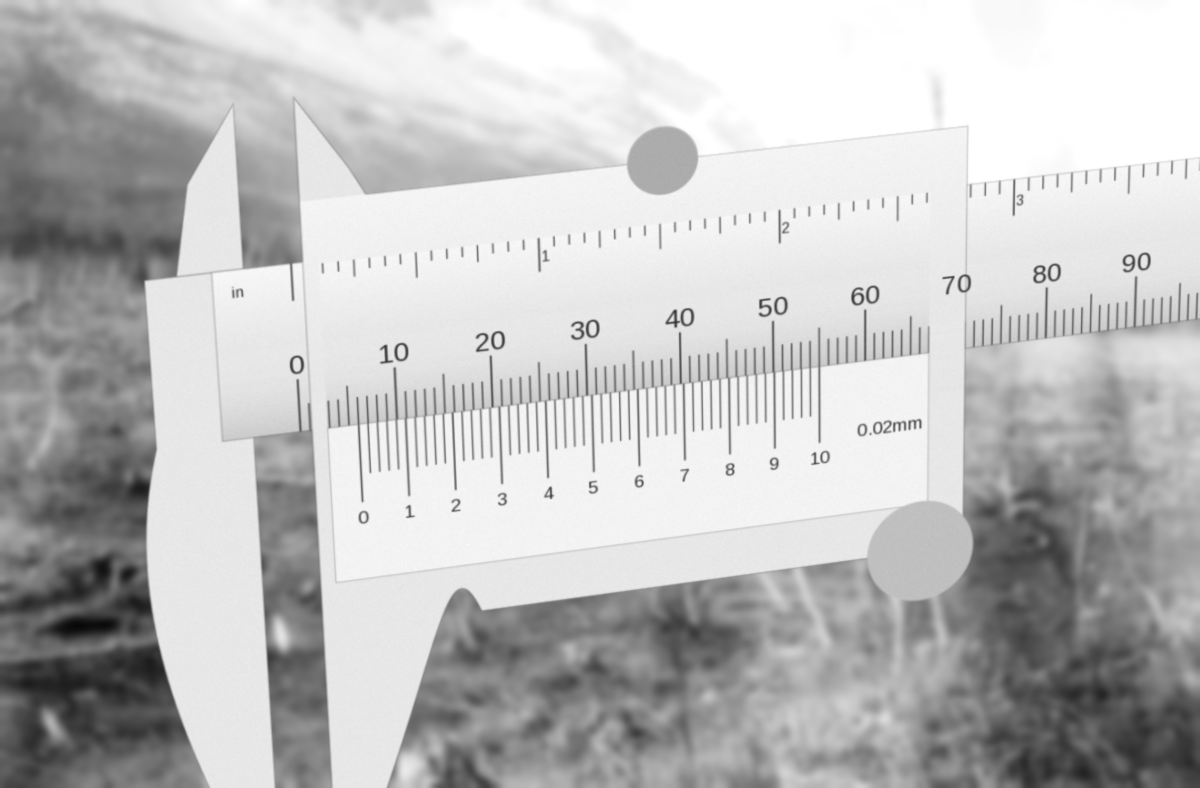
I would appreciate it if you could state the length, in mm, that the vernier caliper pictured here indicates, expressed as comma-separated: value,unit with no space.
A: 6.0,mm
